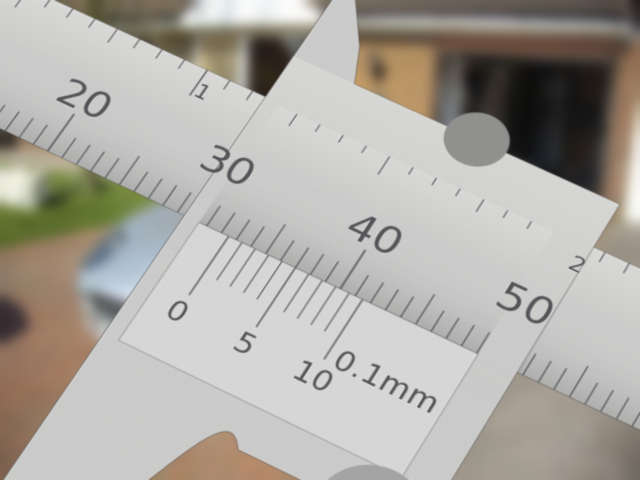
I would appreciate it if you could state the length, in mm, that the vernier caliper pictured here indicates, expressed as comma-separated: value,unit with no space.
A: 32.5,mm
